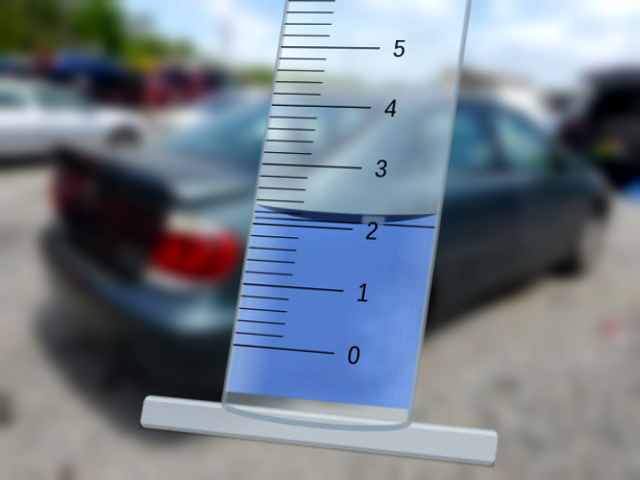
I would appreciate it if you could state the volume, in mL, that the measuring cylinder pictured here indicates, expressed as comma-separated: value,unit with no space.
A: 2.1,mL
